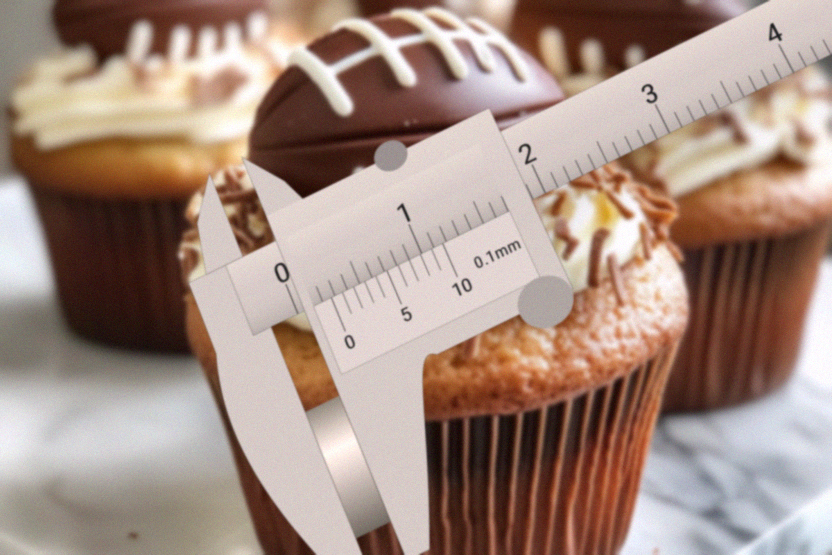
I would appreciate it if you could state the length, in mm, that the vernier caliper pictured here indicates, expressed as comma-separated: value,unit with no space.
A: 2.7,mm
